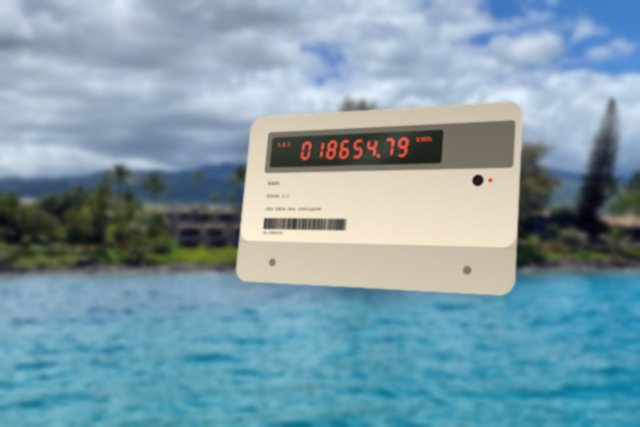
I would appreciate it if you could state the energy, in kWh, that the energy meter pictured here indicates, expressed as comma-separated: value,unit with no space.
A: 18654.79,kWh
